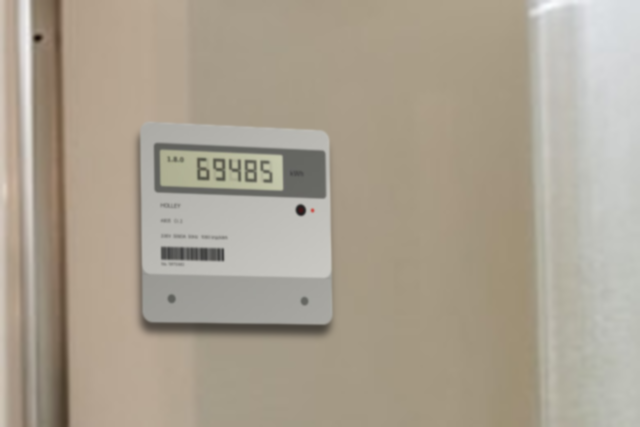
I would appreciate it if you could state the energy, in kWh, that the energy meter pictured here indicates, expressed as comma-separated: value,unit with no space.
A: 69485,kWh
